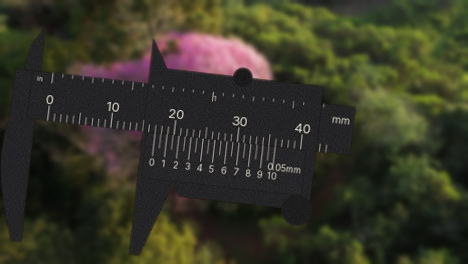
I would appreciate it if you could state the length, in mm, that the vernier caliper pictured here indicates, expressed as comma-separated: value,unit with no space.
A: 17.0,mm
